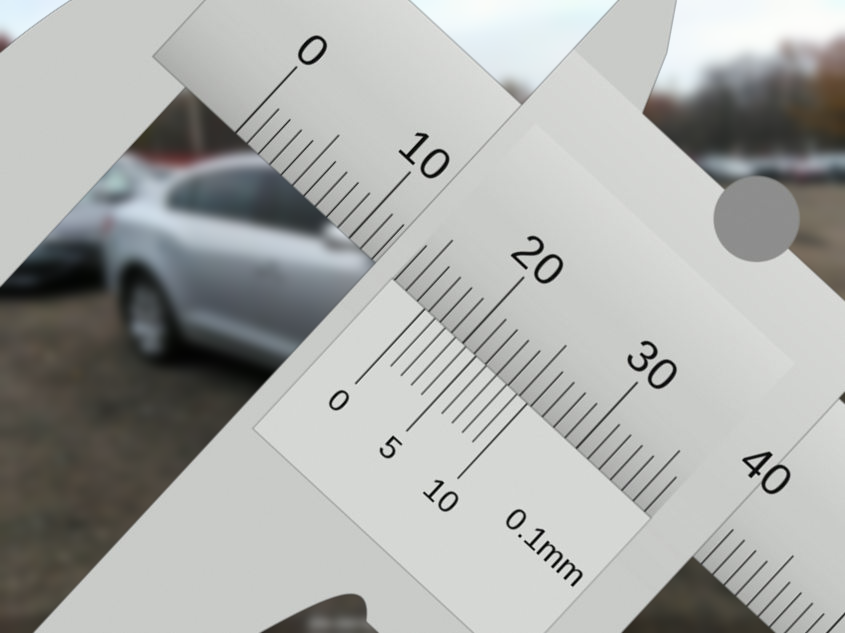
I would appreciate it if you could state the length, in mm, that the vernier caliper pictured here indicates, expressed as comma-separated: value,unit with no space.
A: 16.7,mm
